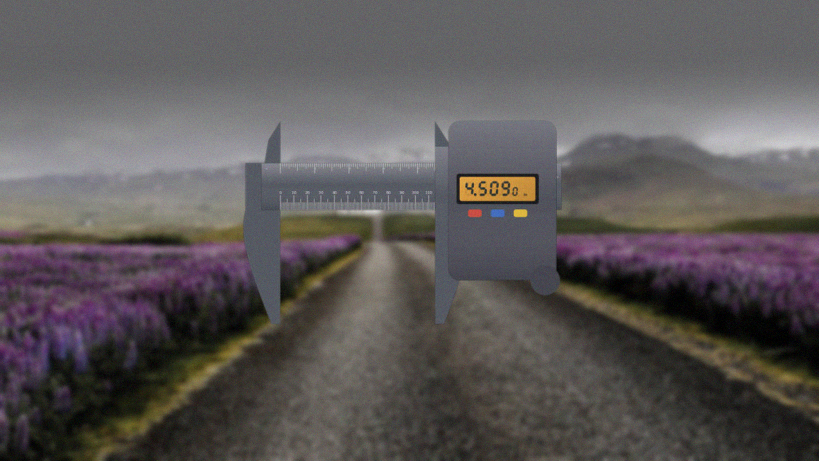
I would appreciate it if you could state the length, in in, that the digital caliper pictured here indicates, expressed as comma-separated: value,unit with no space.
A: 4.5090,in
